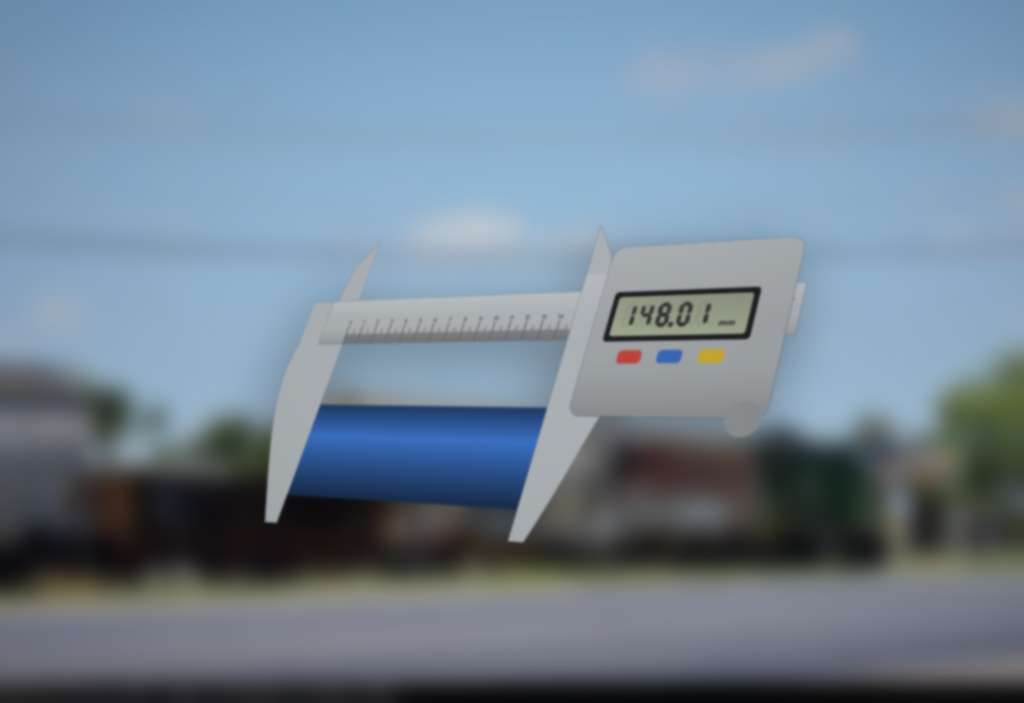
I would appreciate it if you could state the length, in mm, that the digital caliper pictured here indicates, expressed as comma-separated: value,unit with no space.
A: 148.01,mm
